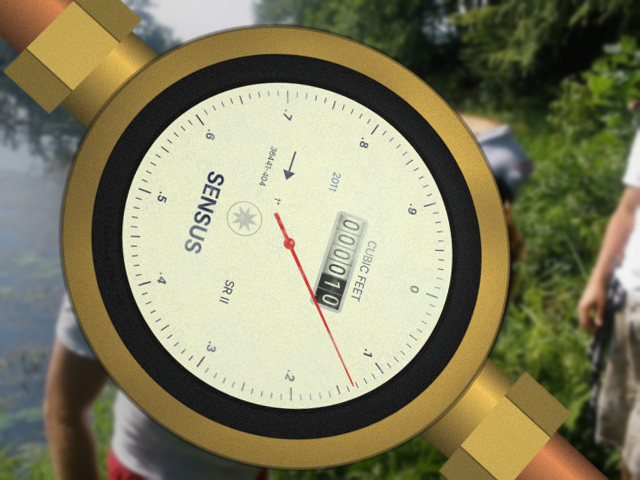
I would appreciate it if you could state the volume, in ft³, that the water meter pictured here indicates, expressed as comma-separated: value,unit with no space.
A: 10.13,ft³
